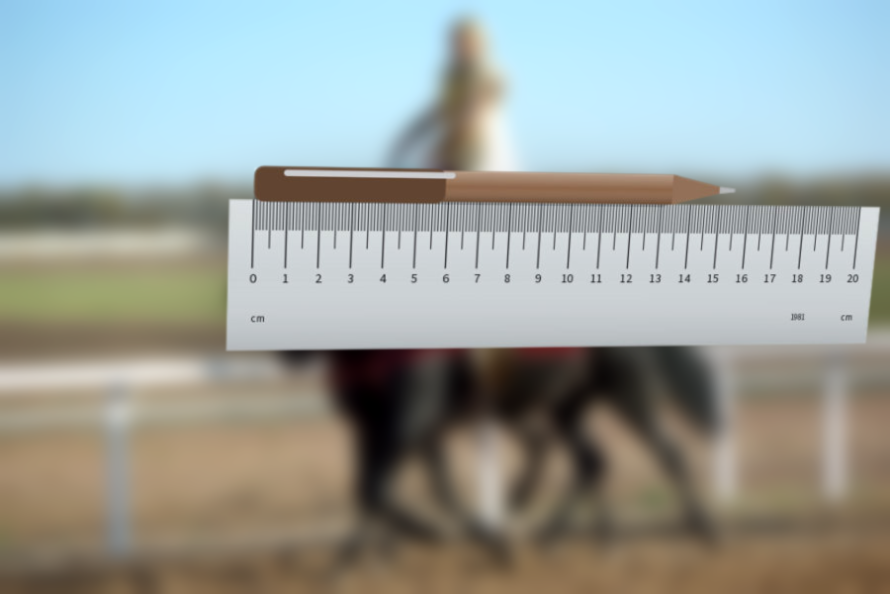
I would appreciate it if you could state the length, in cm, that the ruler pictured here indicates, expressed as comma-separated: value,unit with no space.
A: 15.5,cm
